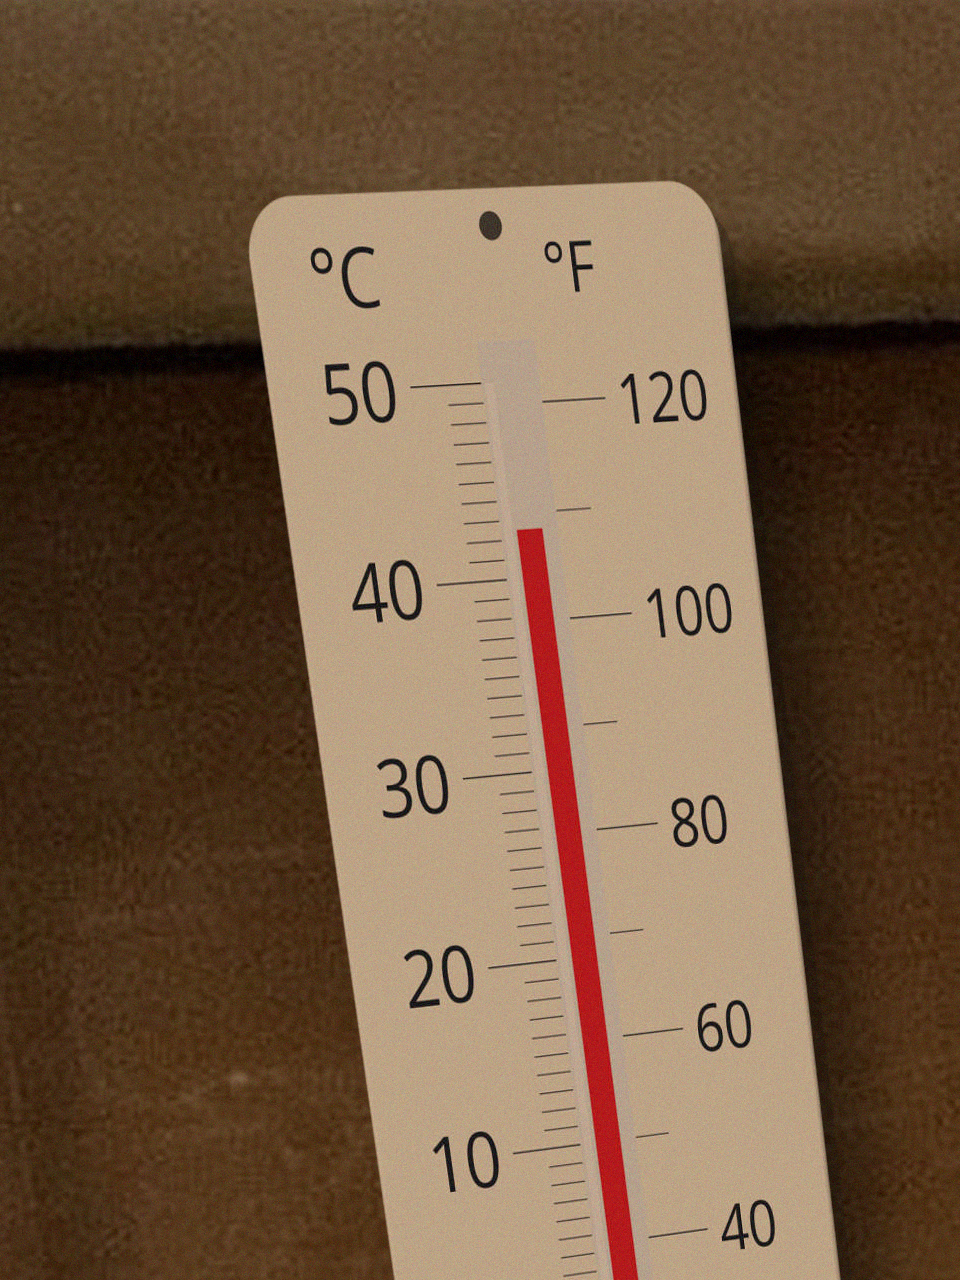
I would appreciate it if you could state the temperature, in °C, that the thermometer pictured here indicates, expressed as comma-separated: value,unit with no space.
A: 42.5,°C
